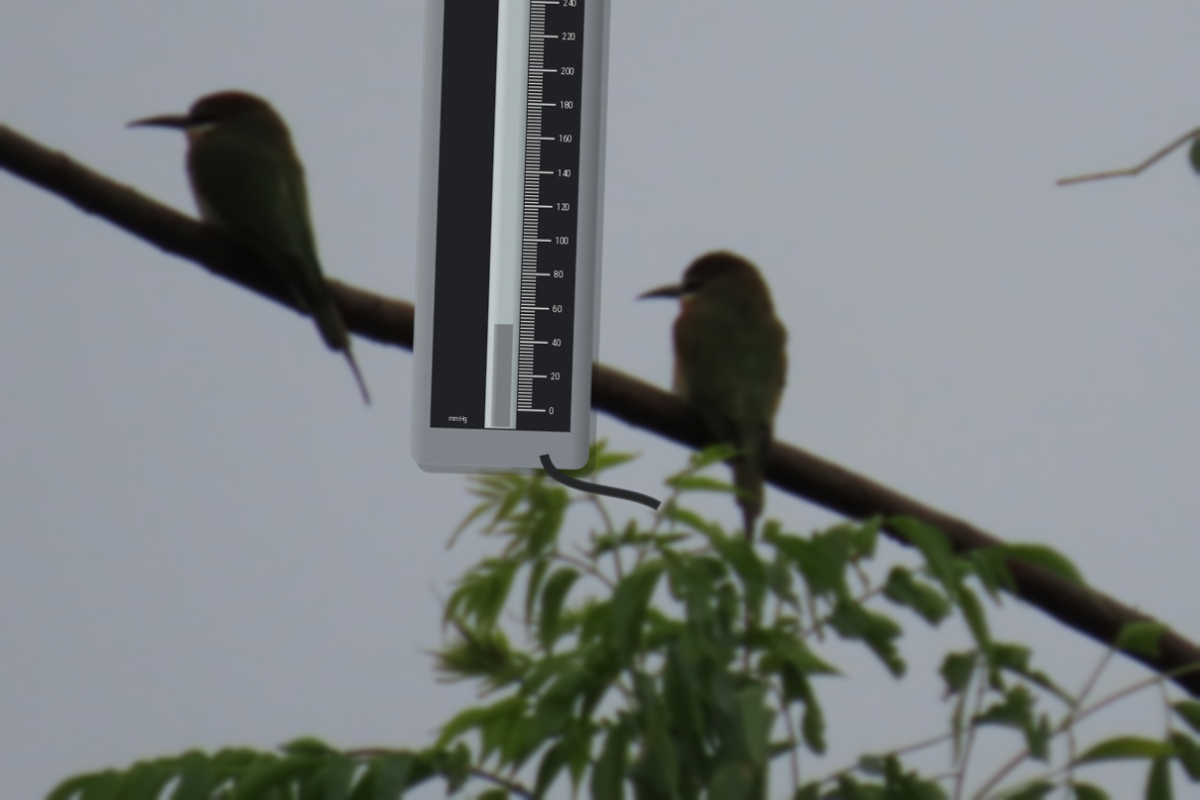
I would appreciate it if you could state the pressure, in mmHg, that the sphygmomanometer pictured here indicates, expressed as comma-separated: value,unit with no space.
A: 50,mmHg
